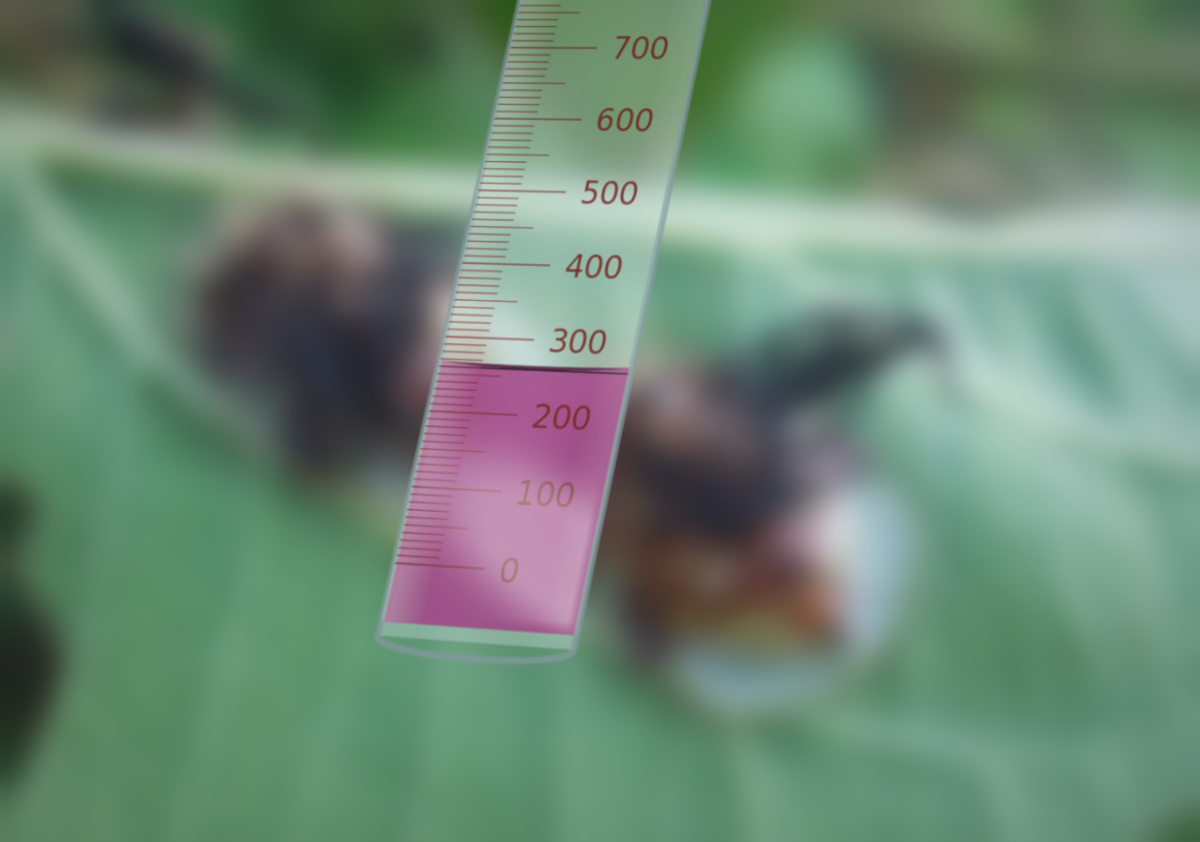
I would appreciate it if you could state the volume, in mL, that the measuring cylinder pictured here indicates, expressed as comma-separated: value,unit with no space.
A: 260,mL
